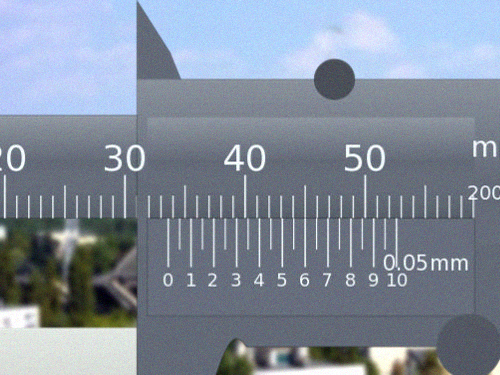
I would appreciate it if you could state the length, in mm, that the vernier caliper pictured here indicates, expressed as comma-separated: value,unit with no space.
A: 33.6,mm
